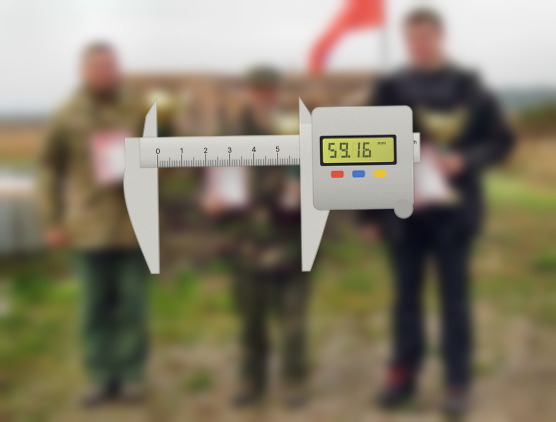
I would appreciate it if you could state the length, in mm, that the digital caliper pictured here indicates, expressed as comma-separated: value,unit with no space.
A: 59.16,mm
